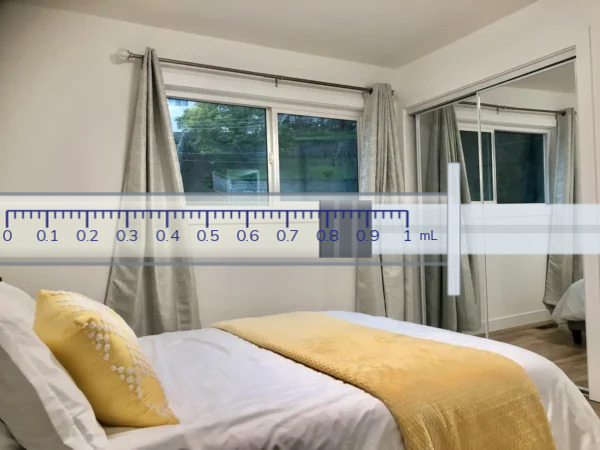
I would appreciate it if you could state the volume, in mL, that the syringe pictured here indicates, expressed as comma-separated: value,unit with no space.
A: 0.78,mL
